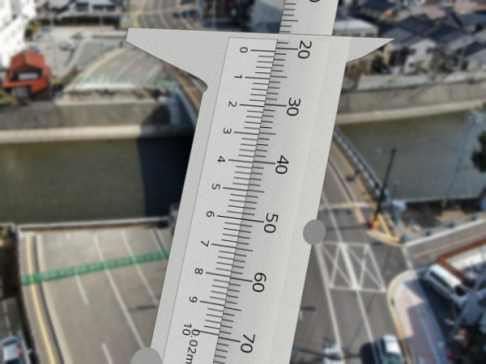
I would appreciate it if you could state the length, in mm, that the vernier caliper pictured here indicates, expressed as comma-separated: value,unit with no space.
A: 20.6,mm
